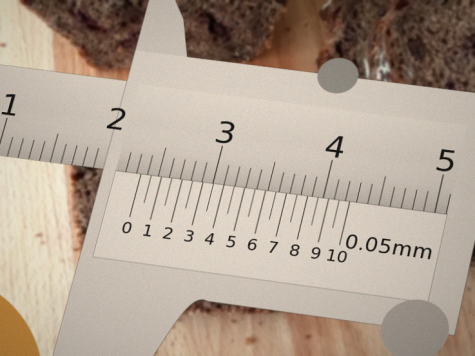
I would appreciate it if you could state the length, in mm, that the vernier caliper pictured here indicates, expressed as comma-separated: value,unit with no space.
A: 23.4,mm
